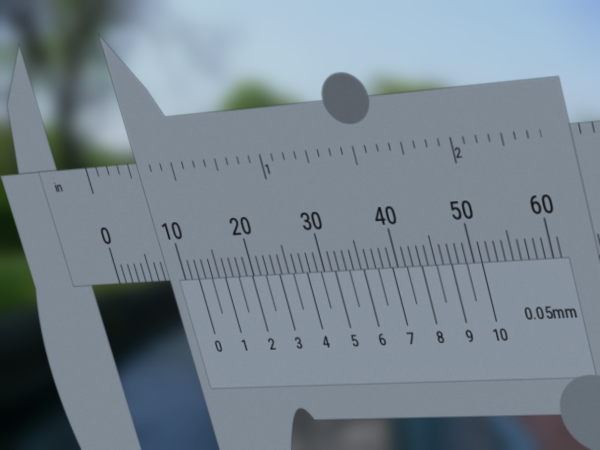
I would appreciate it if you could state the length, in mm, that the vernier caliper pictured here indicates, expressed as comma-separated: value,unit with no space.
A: 12.0,mm
